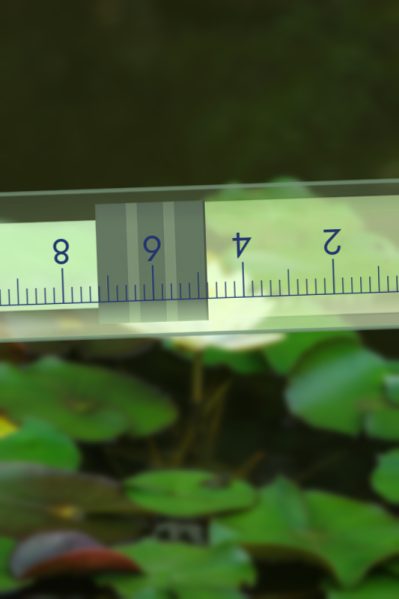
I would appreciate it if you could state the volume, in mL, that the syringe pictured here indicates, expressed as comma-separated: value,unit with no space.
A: 4.8,mL
